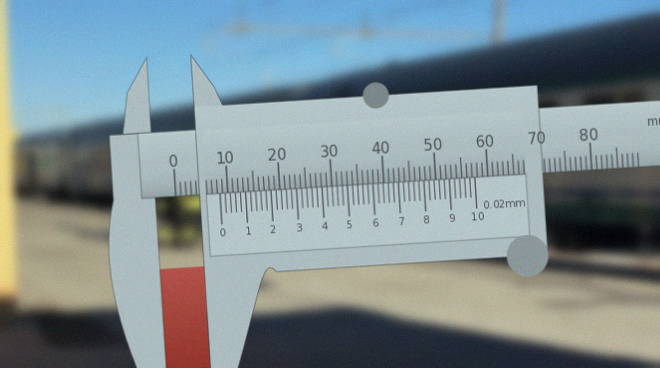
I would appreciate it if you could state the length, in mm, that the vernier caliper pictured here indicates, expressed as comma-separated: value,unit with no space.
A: 8.5,mm
